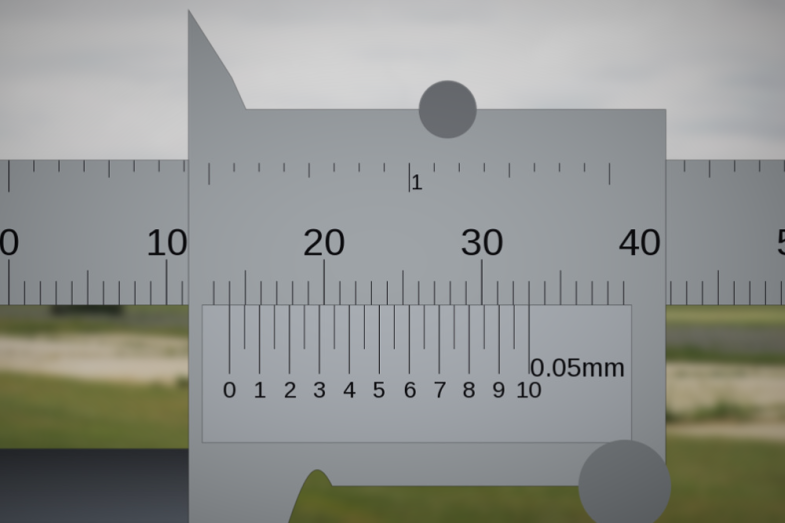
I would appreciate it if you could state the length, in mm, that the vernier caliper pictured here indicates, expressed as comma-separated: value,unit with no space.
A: 14.0,mm
